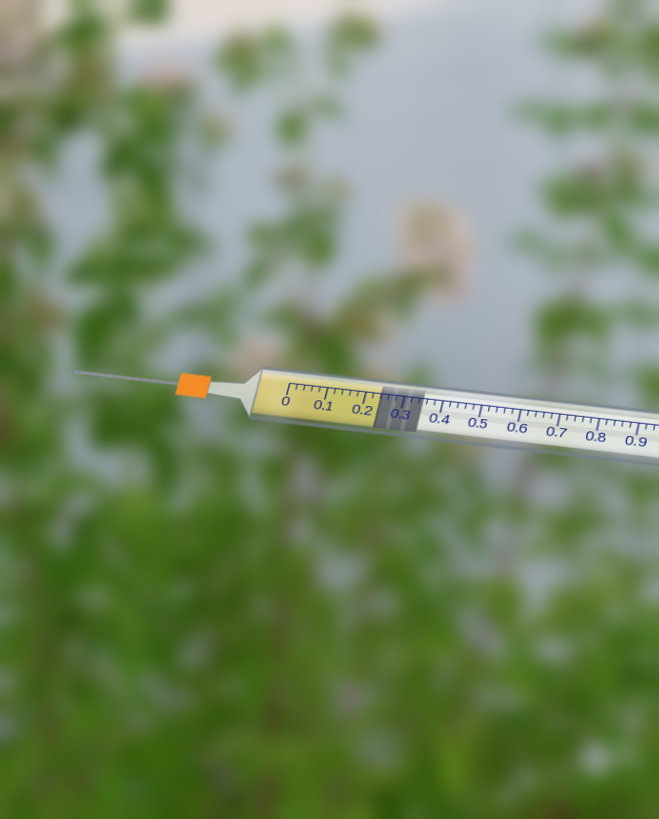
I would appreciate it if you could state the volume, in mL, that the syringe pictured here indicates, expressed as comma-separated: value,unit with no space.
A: 0.24,mL
